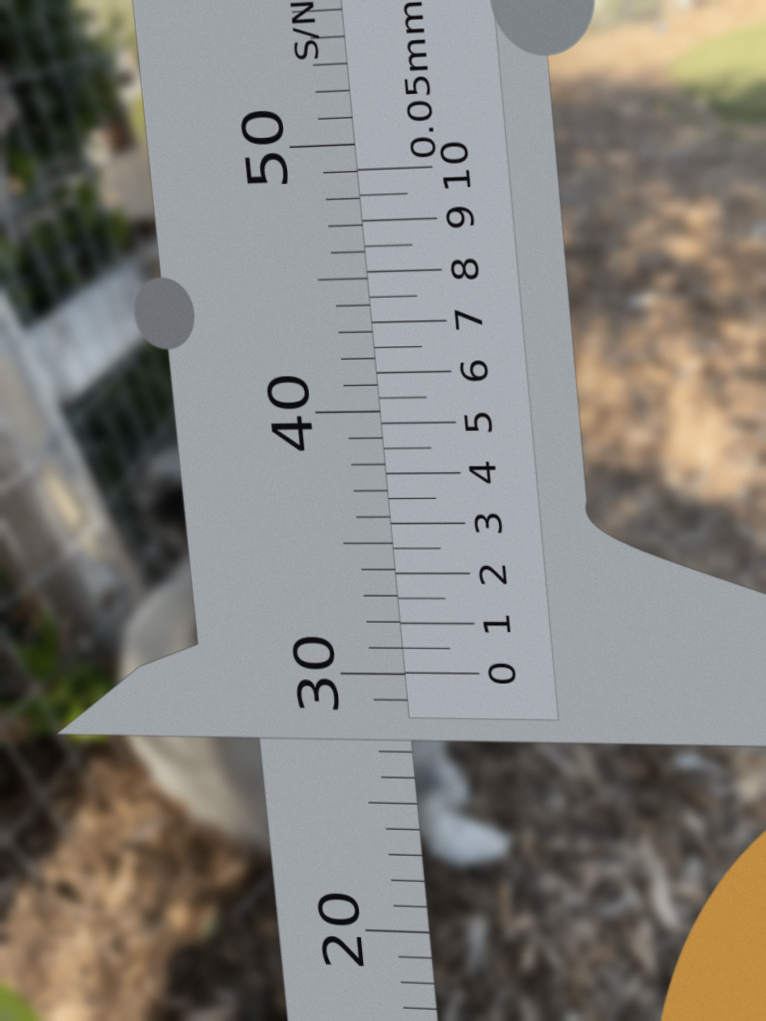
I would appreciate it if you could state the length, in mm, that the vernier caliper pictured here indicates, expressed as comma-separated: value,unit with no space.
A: 30.05,mm
